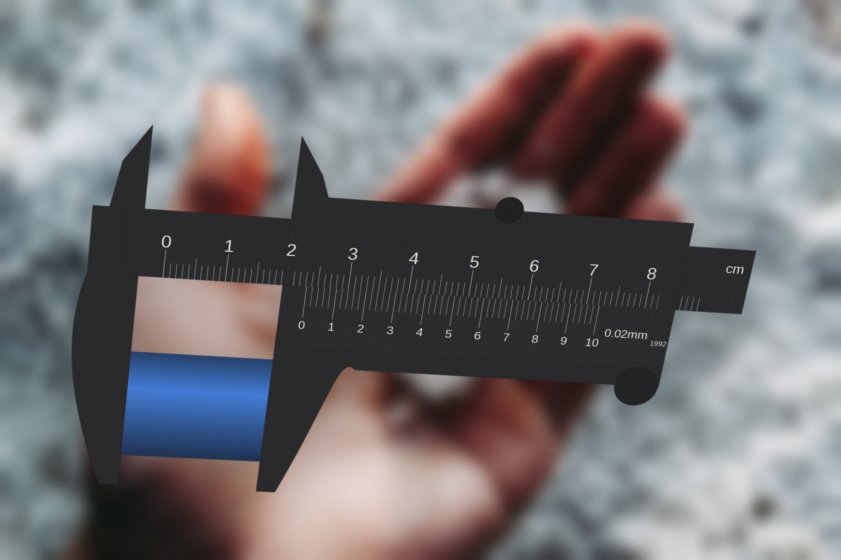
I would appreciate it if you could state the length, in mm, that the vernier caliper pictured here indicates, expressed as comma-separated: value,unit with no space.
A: 23.2,mm
